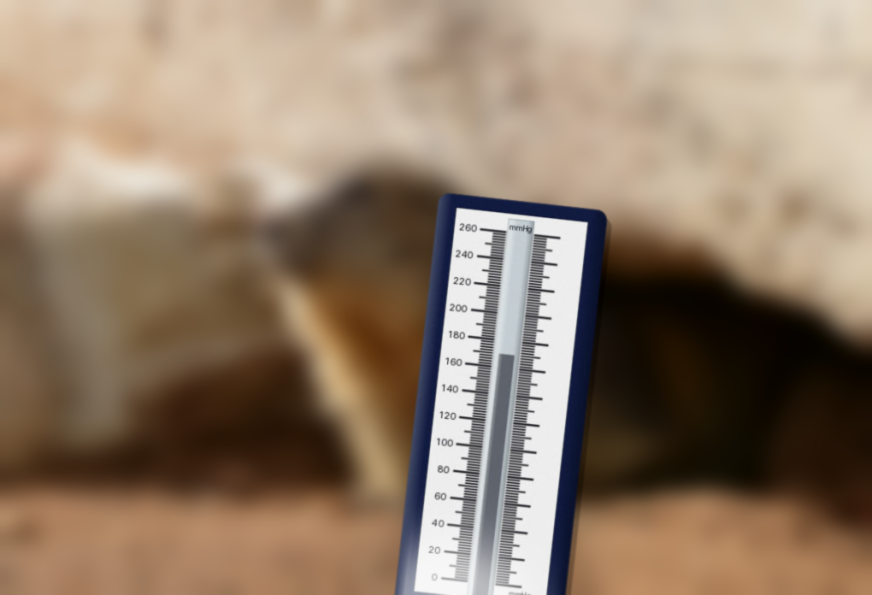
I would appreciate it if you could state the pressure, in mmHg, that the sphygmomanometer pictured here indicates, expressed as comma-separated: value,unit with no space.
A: 170,mmHg
